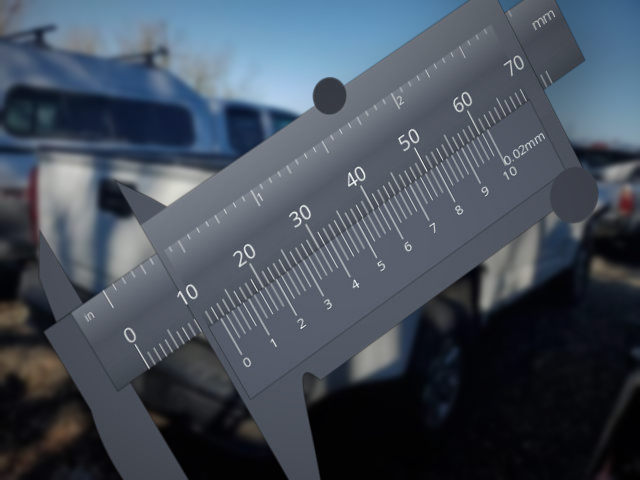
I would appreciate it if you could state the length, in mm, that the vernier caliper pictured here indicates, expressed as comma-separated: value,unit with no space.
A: 12.4,mm
